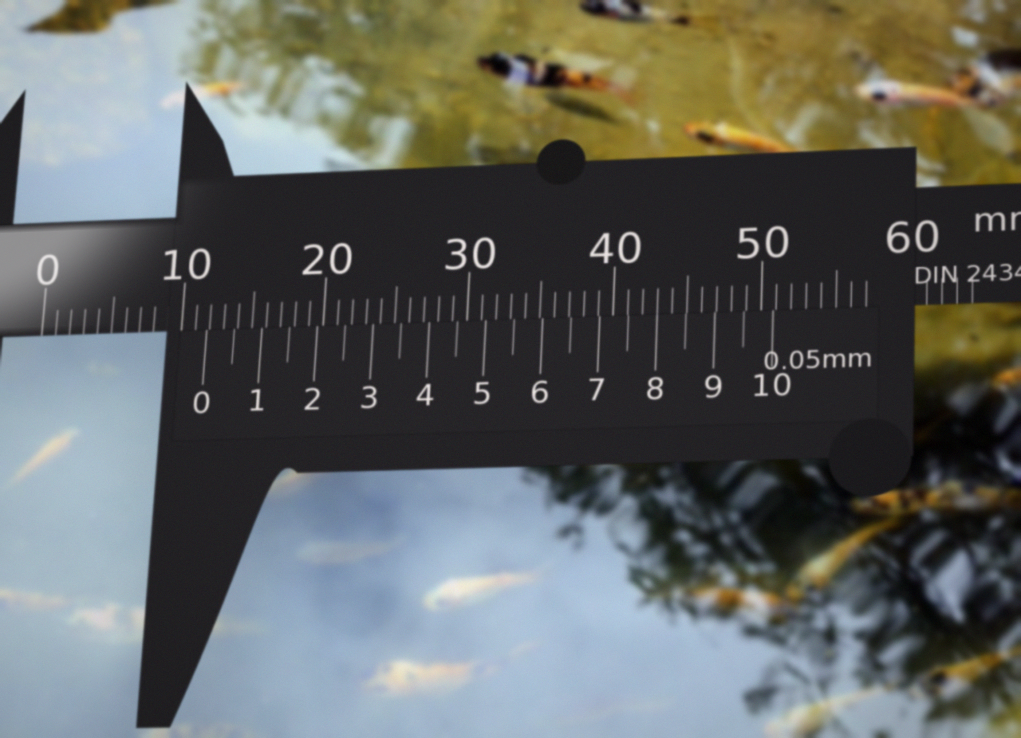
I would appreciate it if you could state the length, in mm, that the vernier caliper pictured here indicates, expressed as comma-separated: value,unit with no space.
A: 11.8,mm
